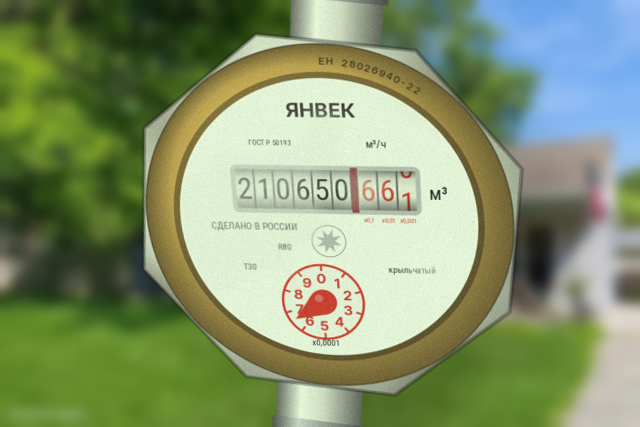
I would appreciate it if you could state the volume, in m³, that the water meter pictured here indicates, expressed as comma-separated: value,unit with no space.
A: 210650.6606,m³
